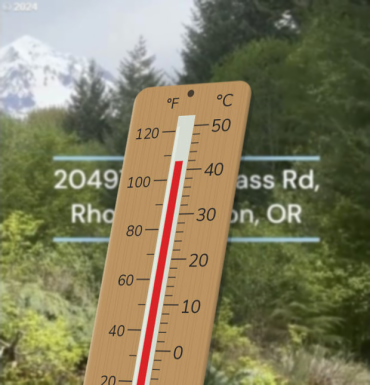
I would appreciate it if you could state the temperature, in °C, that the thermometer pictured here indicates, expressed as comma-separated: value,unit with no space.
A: 42,°C
